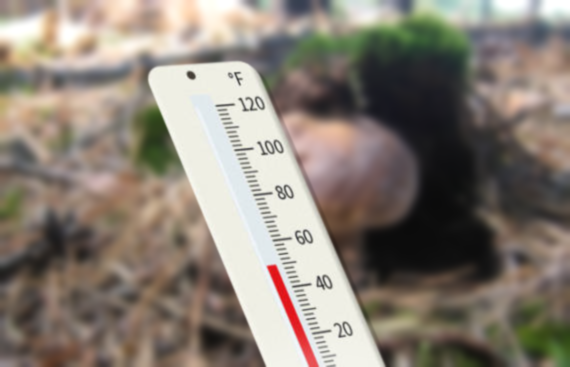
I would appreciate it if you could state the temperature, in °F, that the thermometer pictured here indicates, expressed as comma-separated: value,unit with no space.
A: 50,°F
